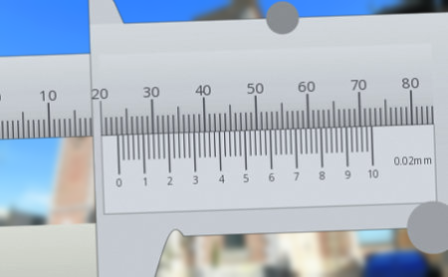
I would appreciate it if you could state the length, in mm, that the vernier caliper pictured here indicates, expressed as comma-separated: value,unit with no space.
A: 23.2,mm
